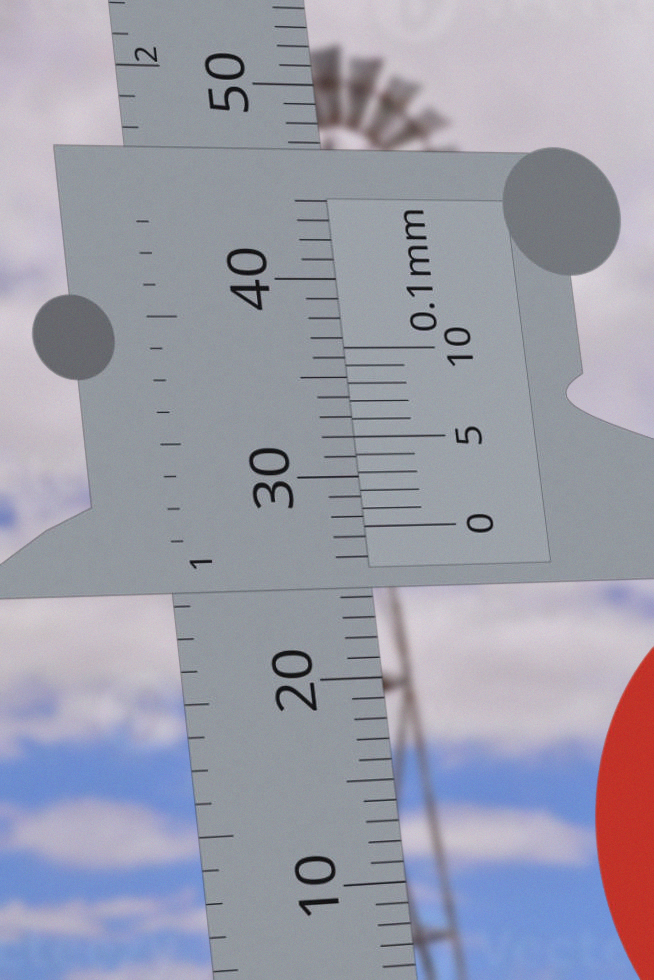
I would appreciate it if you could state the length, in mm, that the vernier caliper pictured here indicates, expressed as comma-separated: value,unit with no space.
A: 27.5,mm
